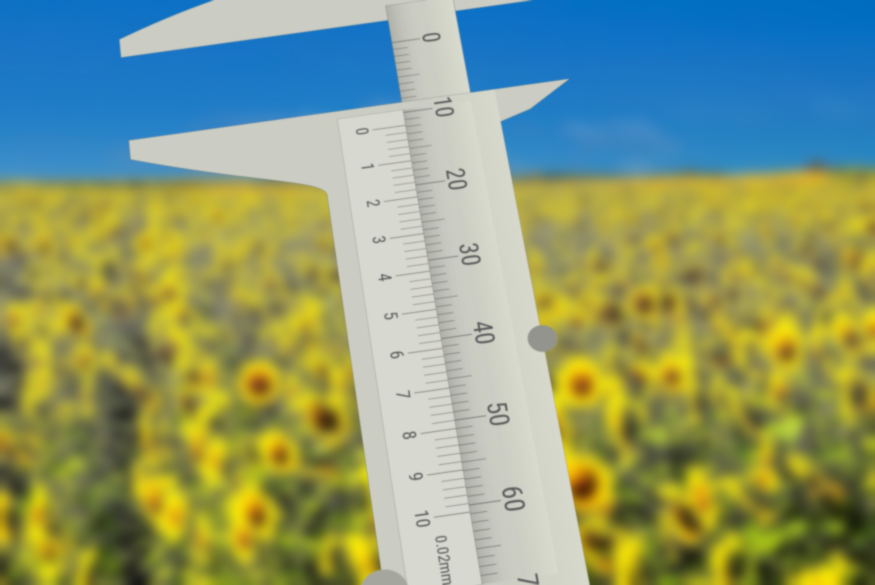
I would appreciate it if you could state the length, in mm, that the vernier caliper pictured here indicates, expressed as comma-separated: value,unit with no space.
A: 11.8,mm
